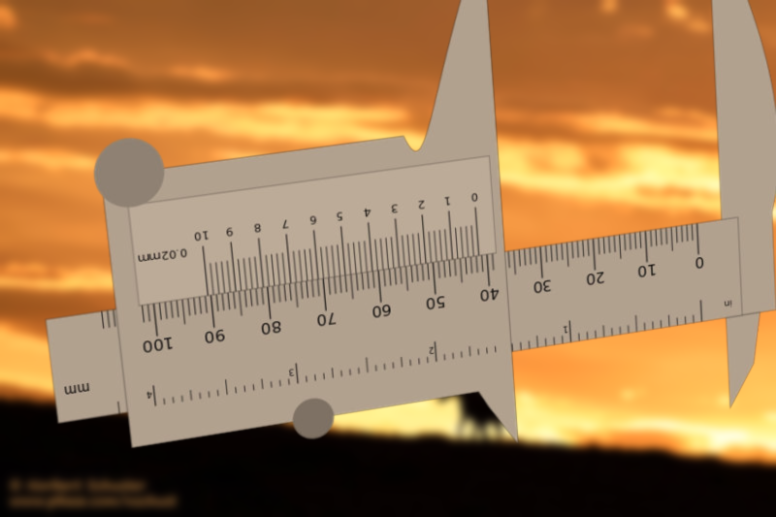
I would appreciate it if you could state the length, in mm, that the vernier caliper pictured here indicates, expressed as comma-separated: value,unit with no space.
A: 41.5,mm
